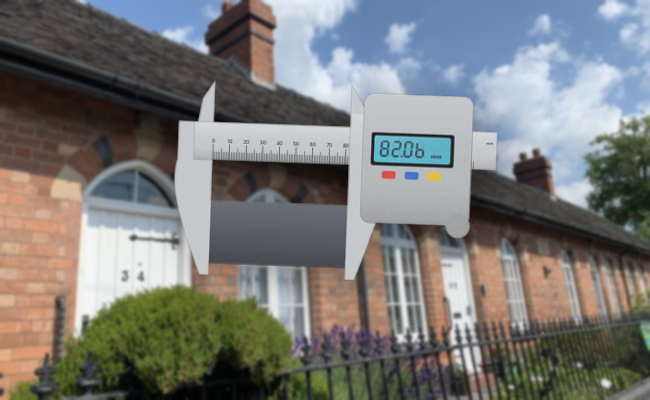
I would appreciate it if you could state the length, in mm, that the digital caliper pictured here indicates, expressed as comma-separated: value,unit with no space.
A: 82.06,mm
